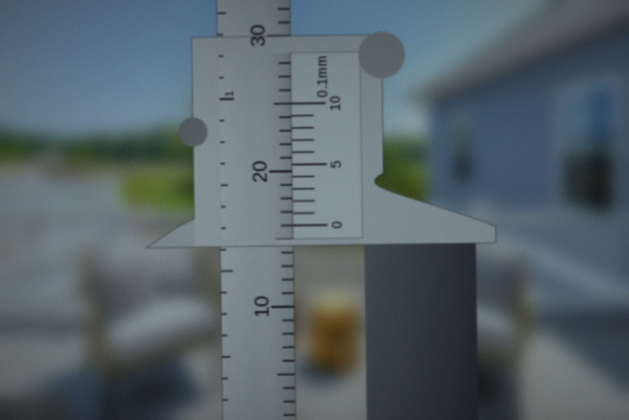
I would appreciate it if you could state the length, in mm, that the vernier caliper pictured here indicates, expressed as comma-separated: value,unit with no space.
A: 16.0,mm
